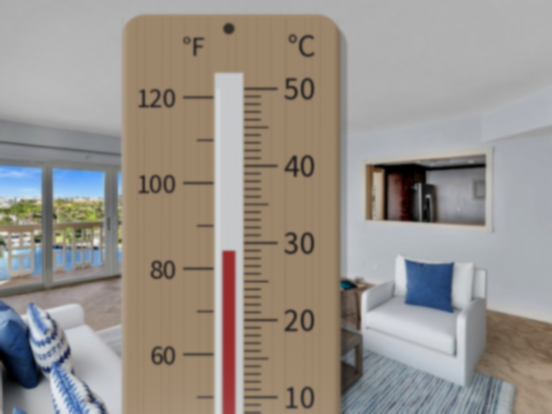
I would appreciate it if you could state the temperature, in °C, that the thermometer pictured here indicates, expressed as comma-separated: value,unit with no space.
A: 29,°C
